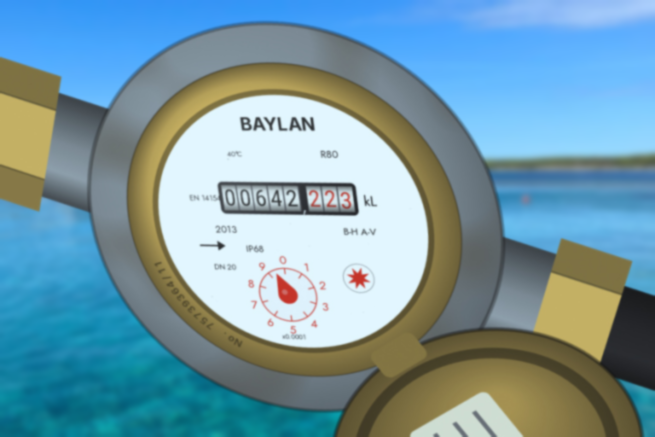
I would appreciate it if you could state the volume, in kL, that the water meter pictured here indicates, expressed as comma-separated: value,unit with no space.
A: 642.2229,kL
